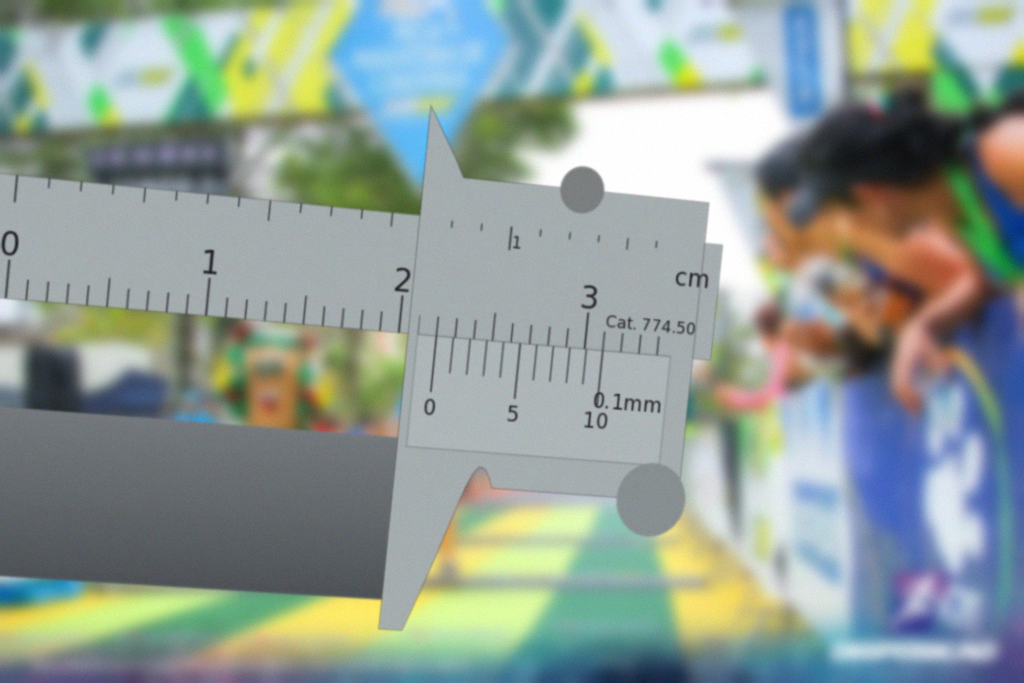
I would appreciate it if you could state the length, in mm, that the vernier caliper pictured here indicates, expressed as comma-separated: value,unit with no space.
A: 22.0,mm
